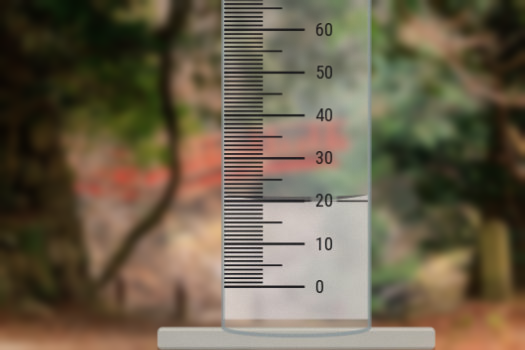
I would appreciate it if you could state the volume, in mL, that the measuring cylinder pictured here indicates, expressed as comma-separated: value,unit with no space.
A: 20,mL
